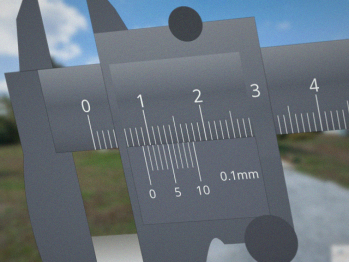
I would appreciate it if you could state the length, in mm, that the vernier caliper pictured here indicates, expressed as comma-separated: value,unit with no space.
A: 8.6,mm
